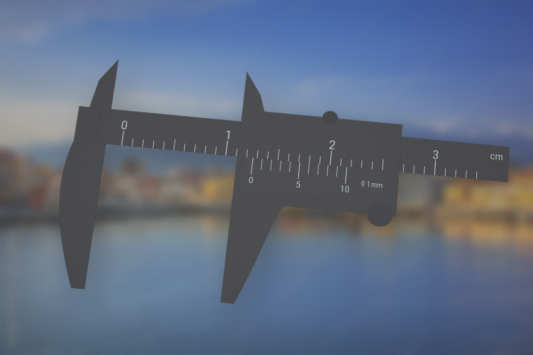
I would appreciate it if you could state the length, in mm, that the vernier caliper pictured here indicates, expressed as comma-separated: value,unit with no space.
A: 12.6,mm
